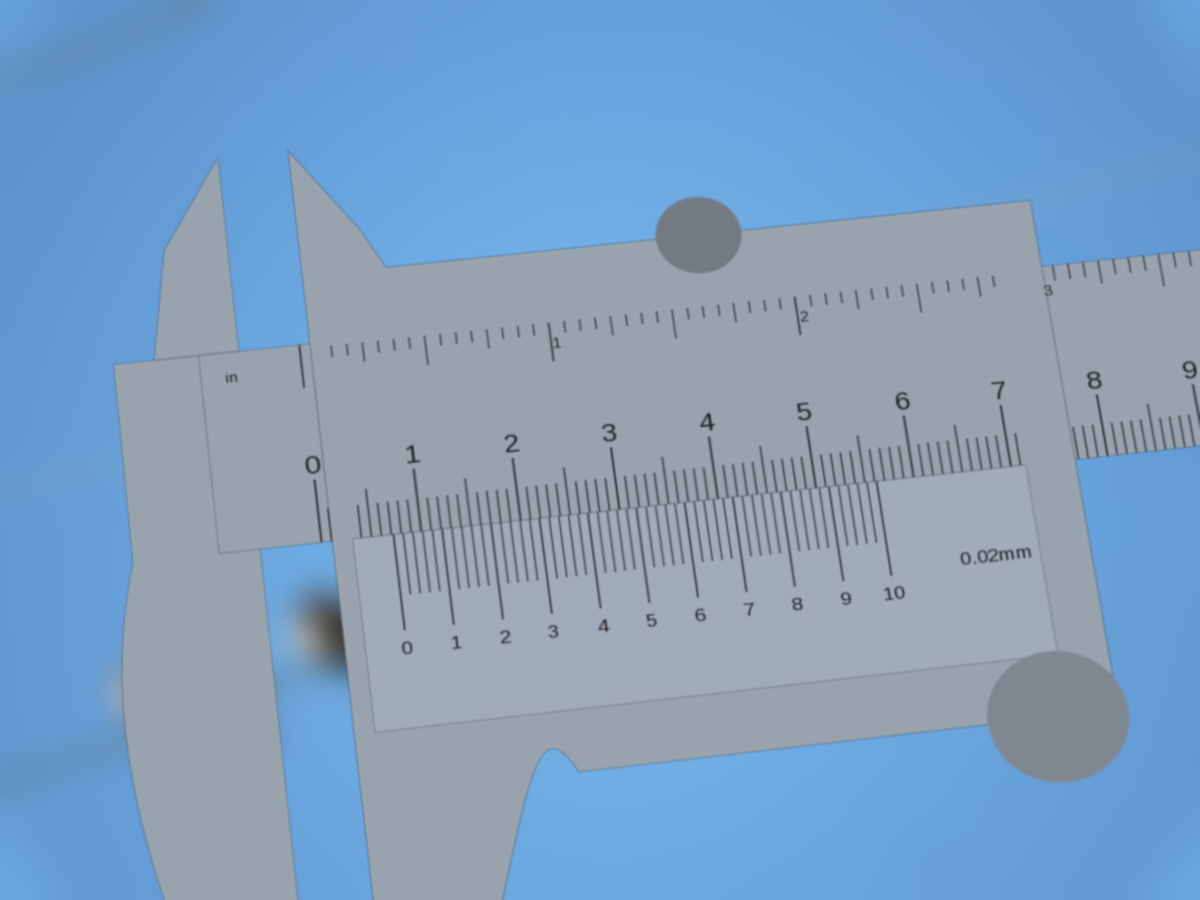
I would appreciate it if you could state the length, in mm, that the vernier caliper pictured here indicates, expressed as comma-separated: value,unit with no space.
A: 7.2,mm
